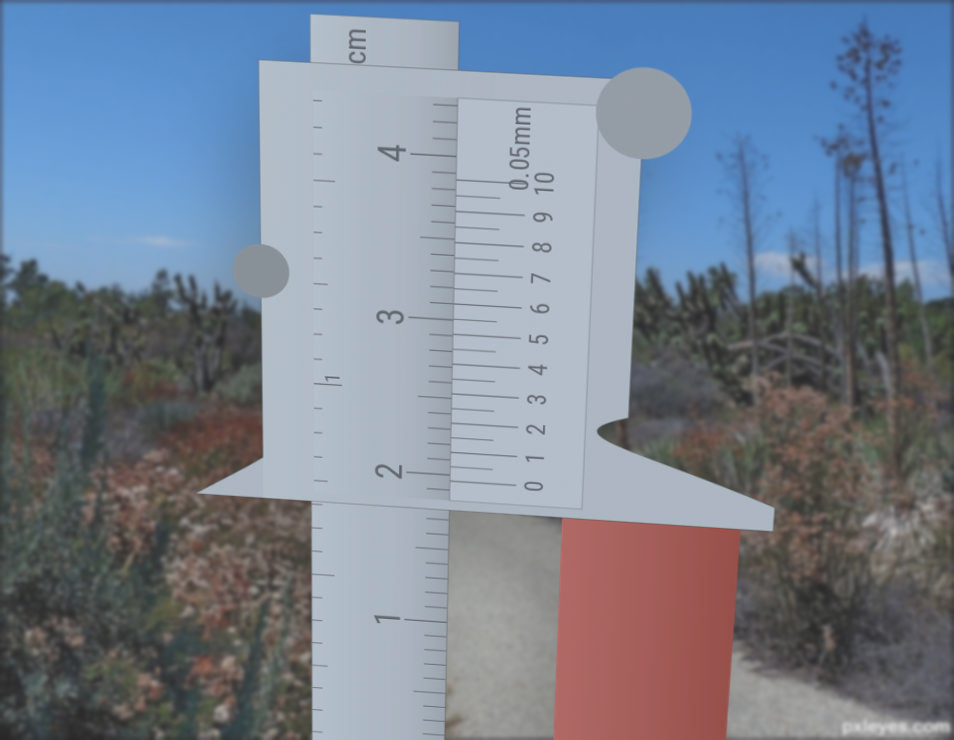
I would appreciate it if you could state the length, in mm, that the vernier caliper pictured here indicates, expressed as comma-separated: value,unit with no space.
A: 19.6,mm
